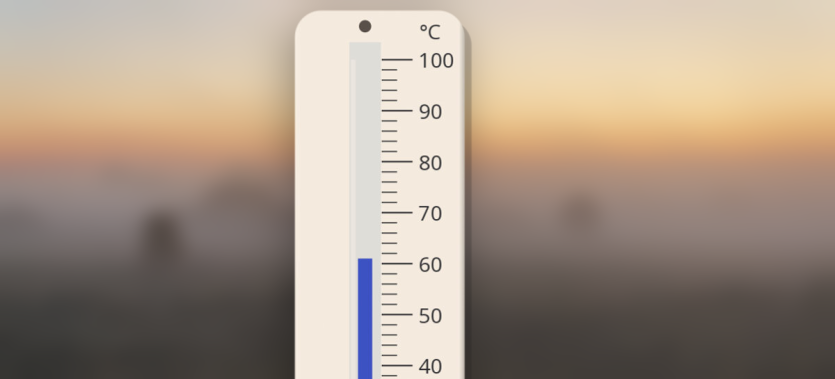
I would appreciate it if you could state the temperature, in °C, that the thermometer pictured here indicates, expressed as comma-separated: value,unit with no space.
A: 61,°C
